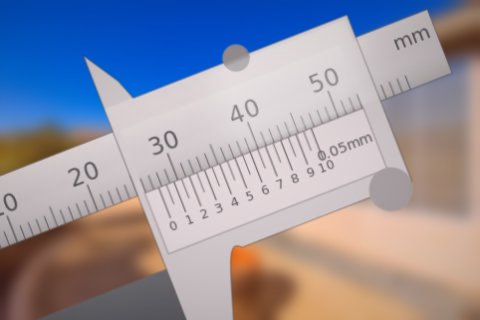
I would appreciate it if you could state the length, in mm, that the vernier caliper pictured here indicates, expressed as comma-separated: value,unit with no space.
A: 27.6,mm
